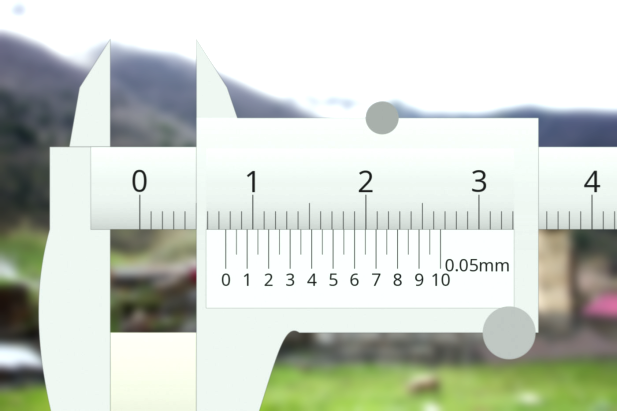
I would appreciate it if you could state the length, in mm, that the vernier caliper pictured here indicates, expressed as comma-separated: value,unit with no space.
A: 7.6,mm
